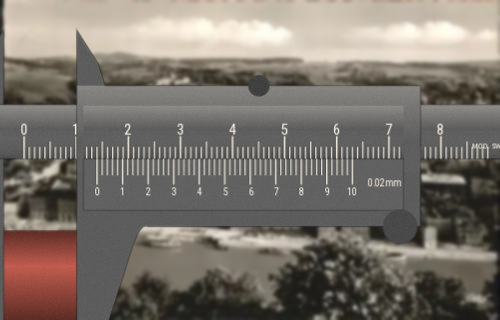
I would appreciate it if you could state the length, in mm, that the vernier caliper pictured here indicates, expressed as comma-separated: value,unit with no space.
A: 14.0,mm
